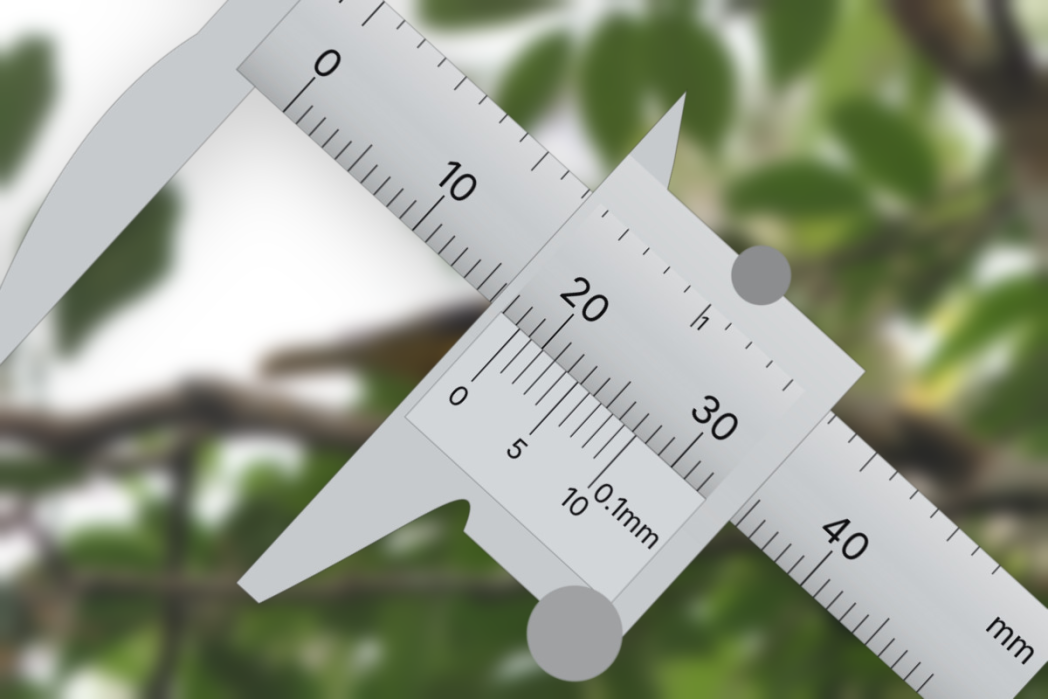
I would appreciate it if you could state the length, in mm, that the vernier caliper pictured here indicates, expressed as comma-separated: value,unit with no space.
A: 18.3,mm
